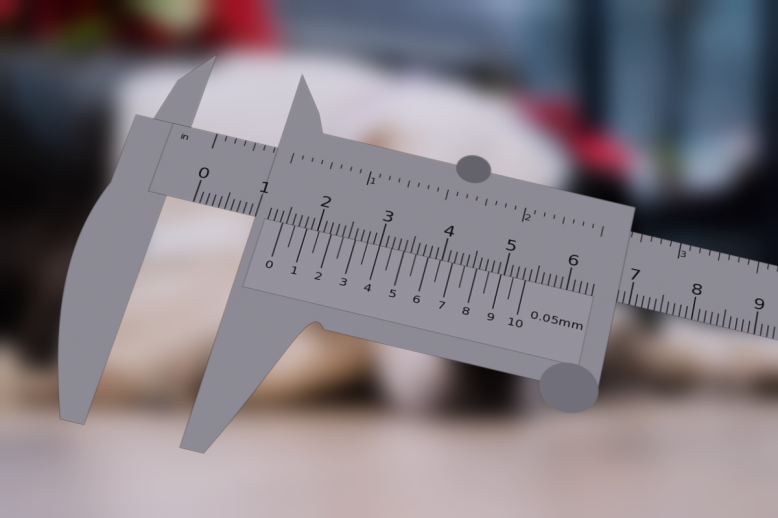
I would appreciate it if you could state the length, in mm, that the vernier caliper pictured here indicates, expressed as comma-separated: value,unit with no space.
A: 14.4,mm
